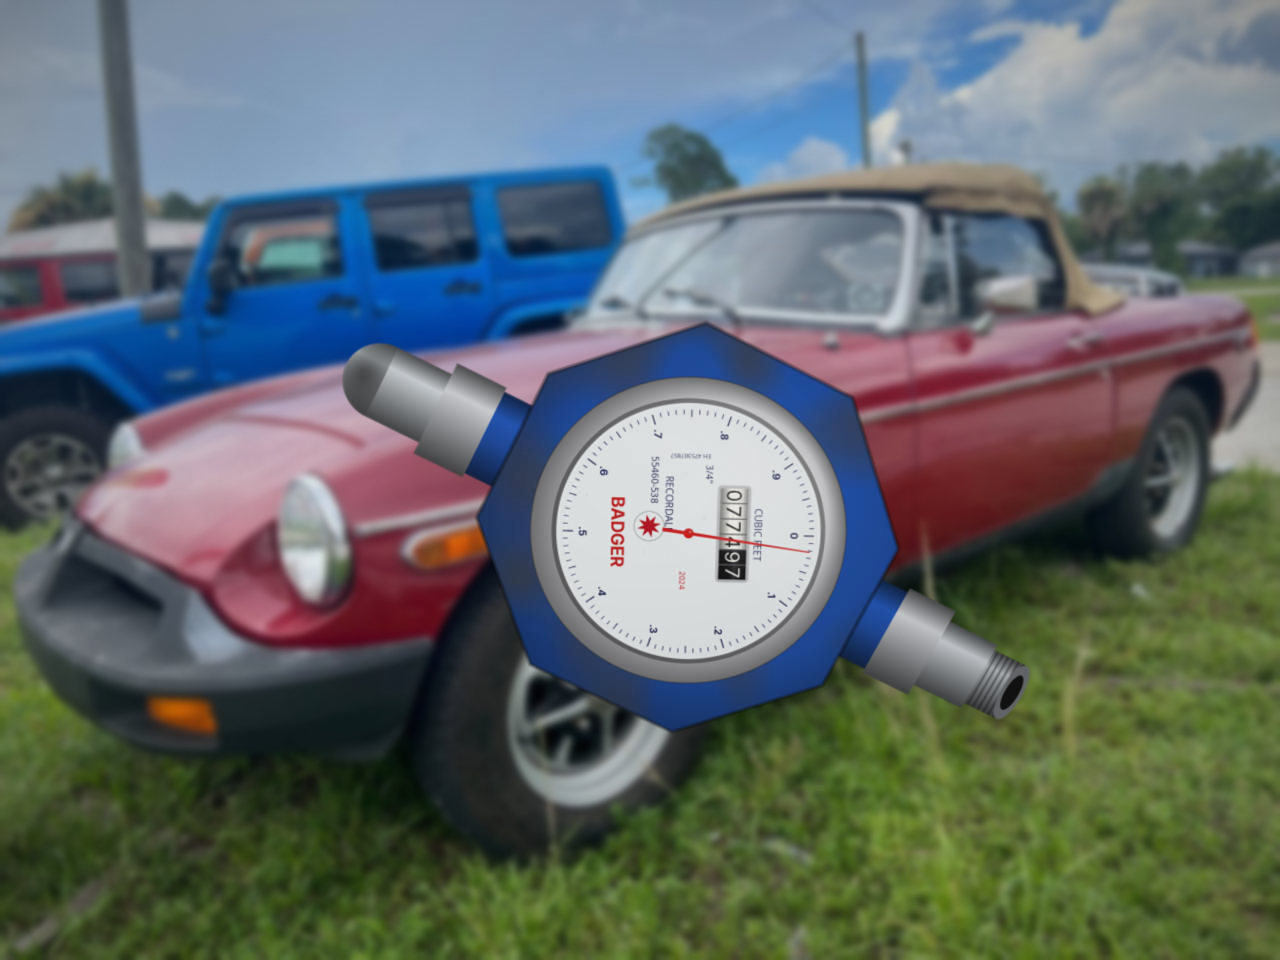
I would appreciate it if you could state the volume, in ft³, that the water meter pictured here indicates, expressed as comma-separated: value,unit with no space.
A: 77497.02,ft³
